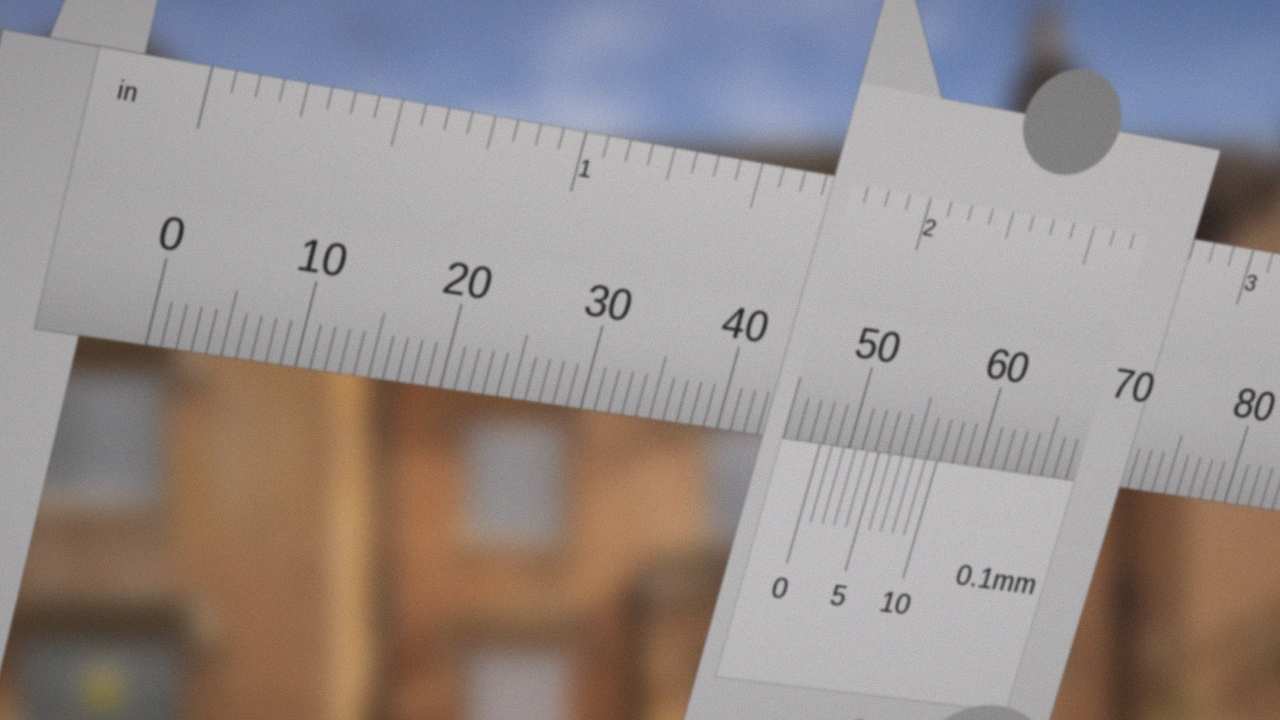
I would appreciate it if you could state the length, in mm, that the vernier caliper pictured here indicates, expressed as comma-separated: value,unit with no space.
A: 47.8,mm
